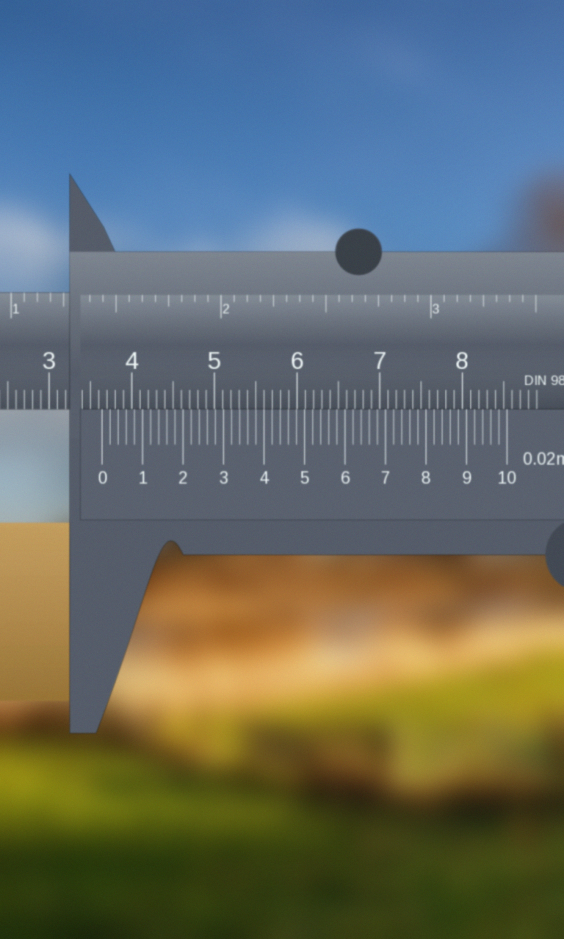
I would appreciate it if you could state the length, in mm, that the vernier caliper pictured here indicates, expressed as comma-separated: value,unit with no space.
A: 36.4,mm
